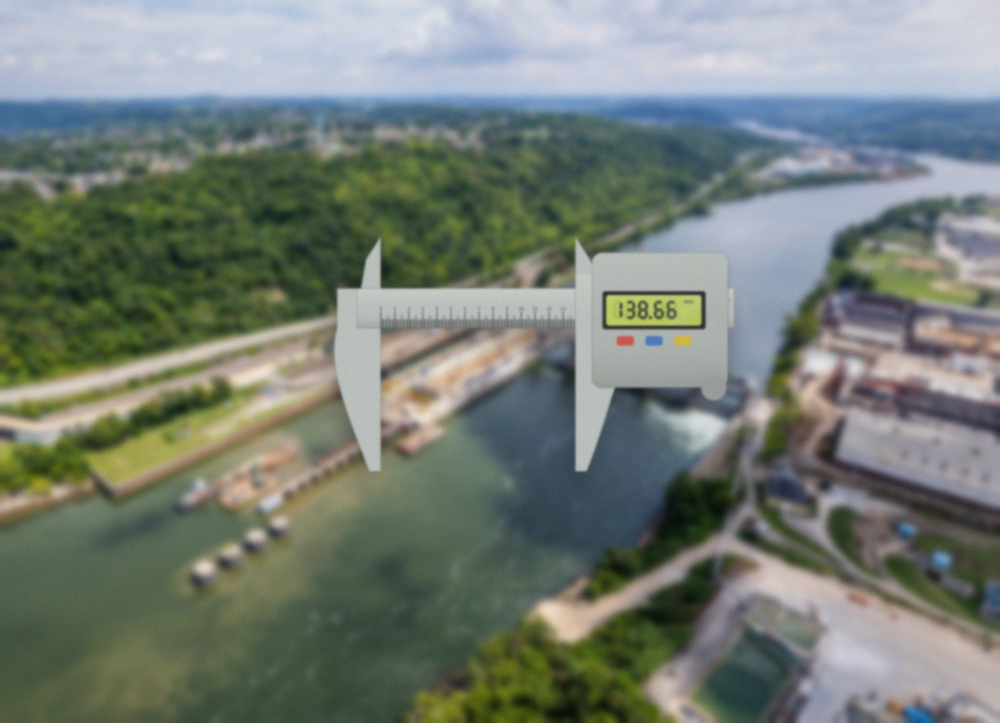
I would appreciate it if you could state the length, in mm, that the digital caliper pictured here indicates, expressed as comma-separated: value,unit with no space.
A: 138.66,mm
